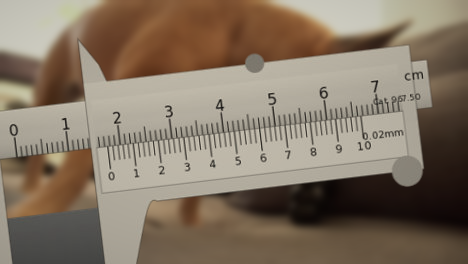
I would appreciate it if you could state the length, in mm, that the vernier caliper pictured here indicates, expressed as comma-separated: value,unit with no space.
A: 17.6,mm
